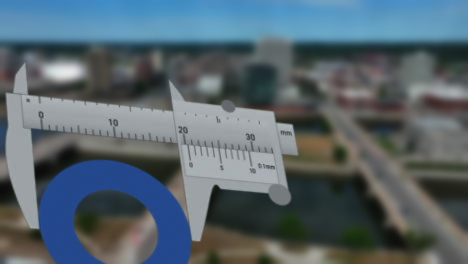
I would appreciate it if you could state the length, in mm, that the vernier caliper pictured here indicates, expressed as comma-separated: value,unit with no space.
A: 20.4,mm
